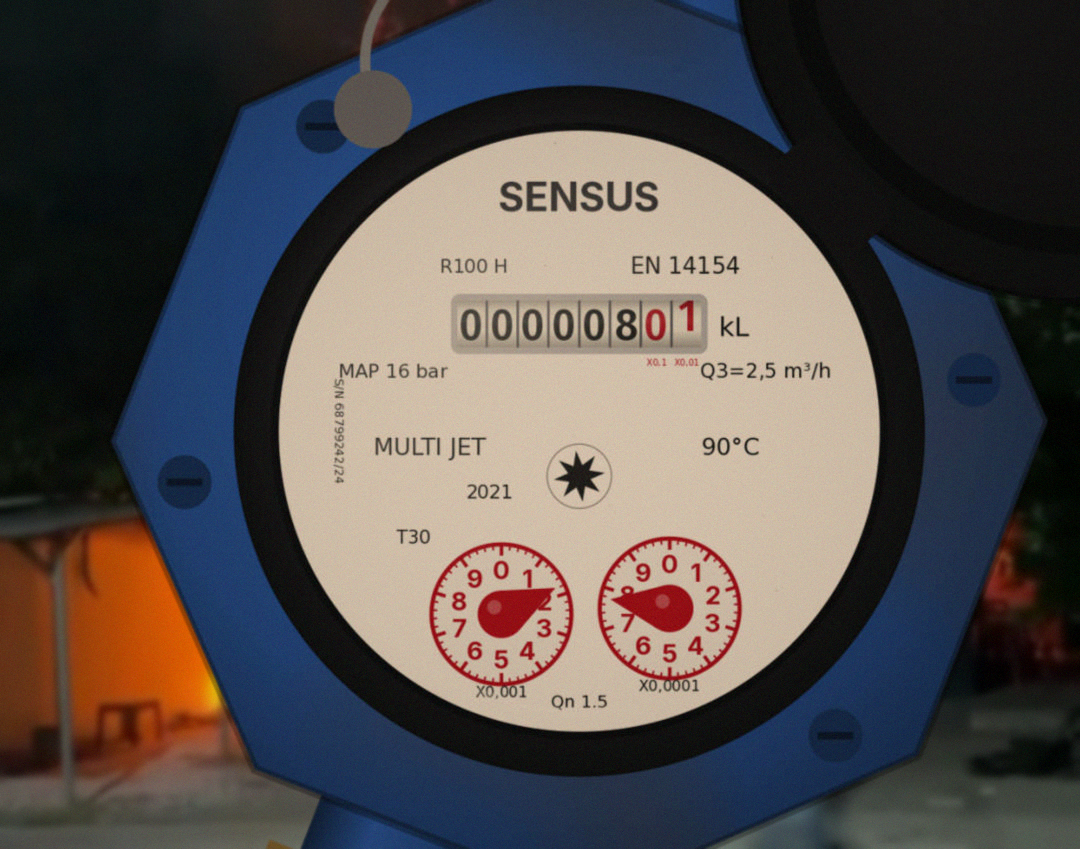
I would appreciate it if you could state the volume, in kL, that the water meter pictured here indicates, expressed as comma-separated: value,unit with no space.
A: 8.0117,kL
